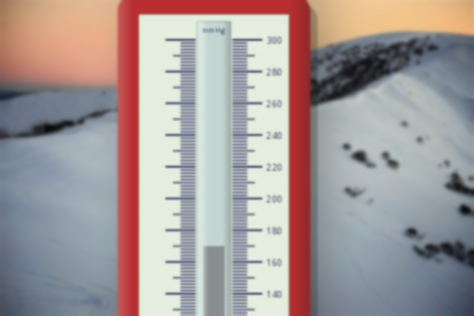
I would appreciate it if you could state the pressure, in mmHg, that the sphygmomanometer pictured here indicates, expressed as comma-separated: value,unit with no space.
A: 170,mmHg
